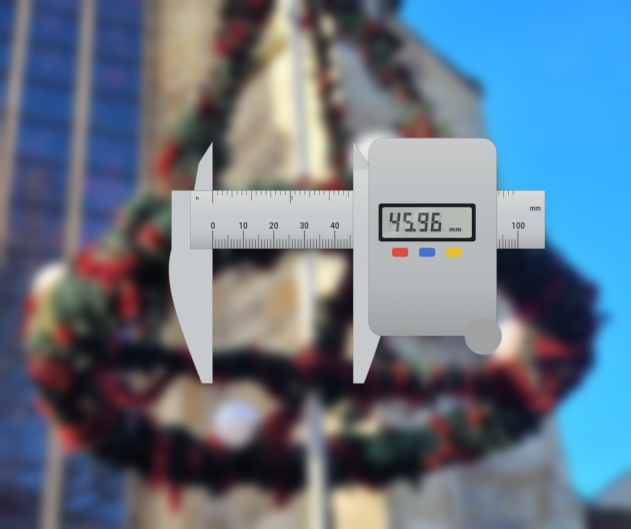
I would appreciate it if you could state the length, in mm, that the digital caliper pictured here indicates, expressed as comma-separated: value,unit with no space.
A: 45.96,mm
